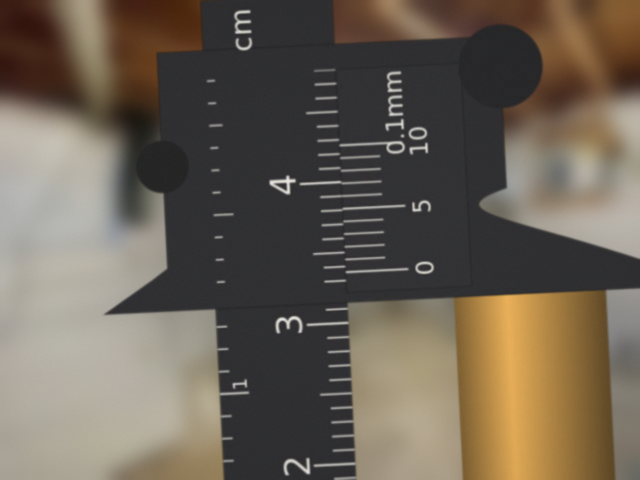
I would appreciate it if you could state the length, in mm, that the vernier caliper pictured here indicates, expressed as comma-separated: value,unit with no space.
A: 33.6,mm
